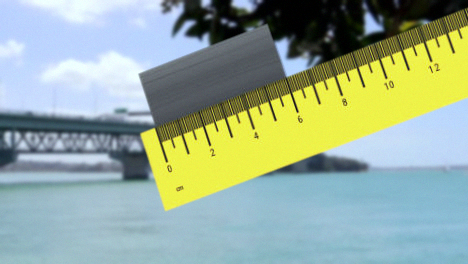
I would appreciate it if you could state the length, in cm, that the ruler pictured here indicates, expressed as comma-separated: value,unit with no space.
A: 6,cm
